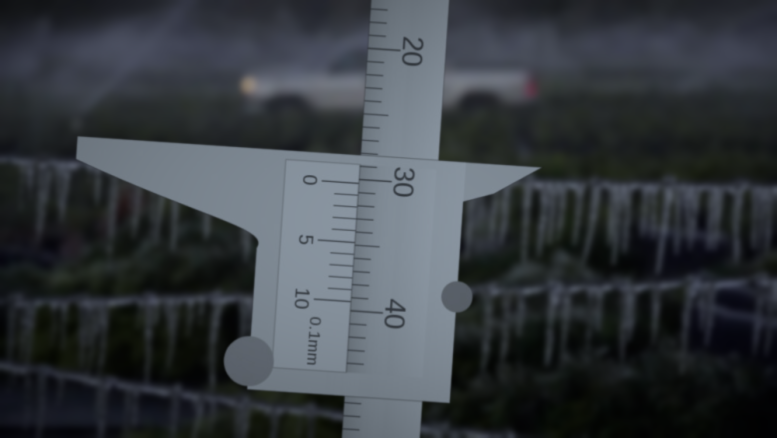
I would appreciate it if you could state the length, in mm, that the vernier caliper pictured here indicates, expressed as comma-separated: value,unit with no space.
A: 30.3,mm
